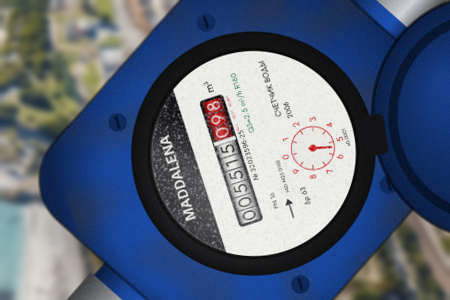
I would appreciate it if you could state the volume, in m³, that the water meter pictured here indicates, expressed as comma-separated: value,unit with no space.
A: 5515.0985,m³
